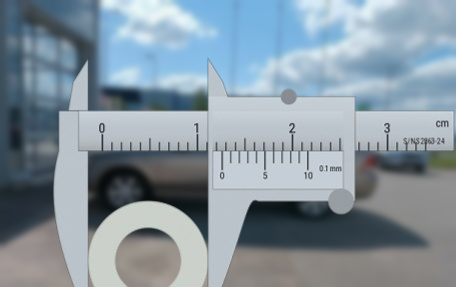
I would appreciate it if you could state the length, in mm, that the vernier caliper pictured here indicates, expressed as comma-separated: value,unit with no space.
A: 12.6,mm
